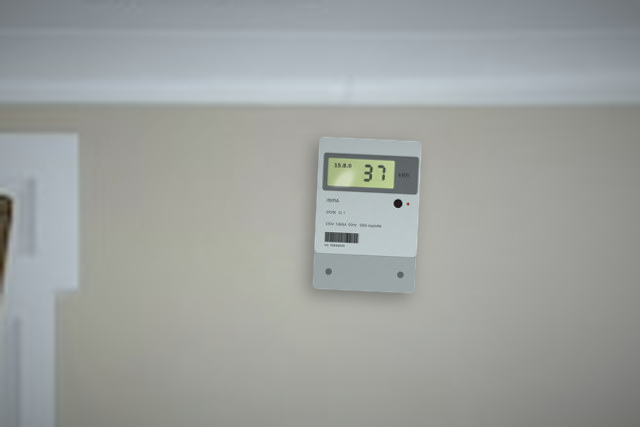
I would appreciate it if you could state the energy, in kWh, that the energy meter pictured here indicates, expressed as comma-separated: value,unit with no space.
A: 37,kWh
